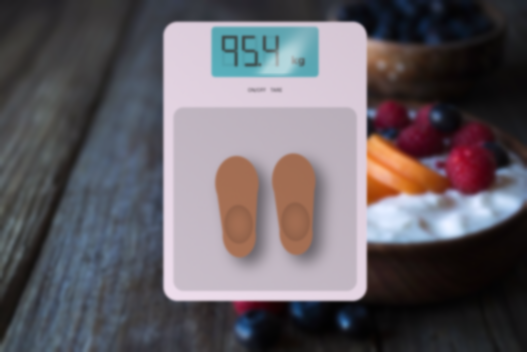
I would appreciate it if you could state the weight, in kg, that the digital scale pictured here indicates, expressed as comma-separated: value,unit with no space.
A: 95.4,kg
